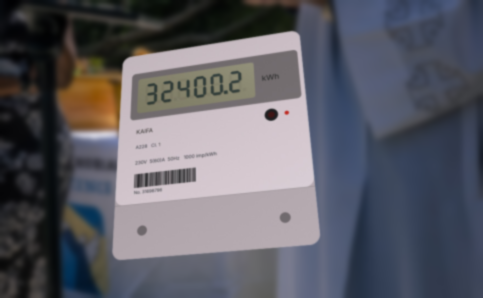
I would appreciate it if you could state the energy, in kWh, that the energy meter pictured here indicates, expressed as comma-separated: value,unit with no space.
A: 32400.2,kWh
